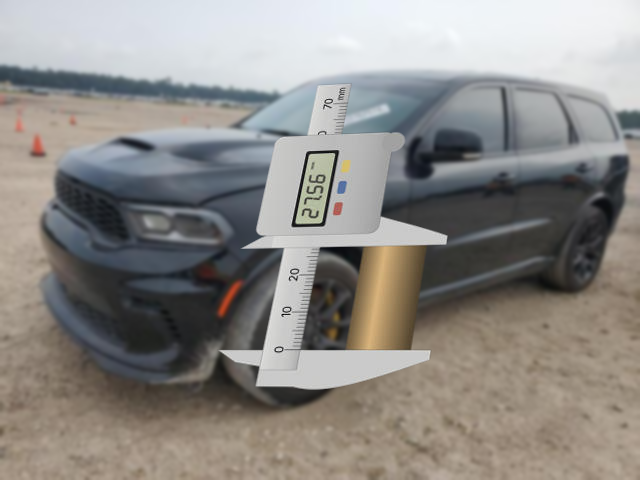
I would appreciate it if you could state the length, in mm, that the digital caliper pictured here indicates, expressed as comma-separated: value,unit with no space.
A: 27.56,mm
